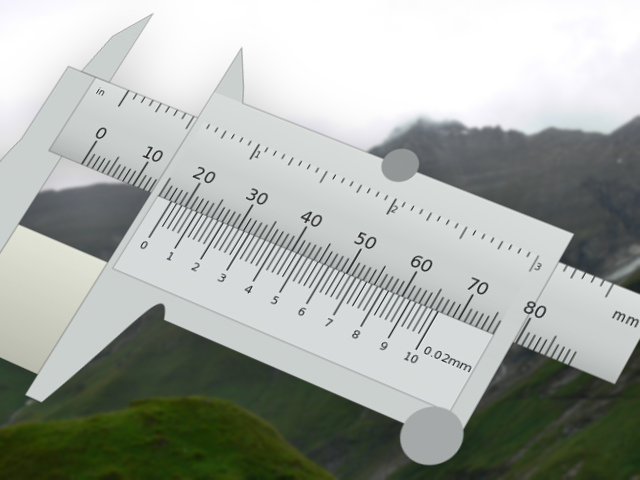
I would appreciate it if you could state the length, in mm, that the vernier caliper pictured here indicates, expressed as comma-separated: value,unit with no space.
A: 17.4,mm
